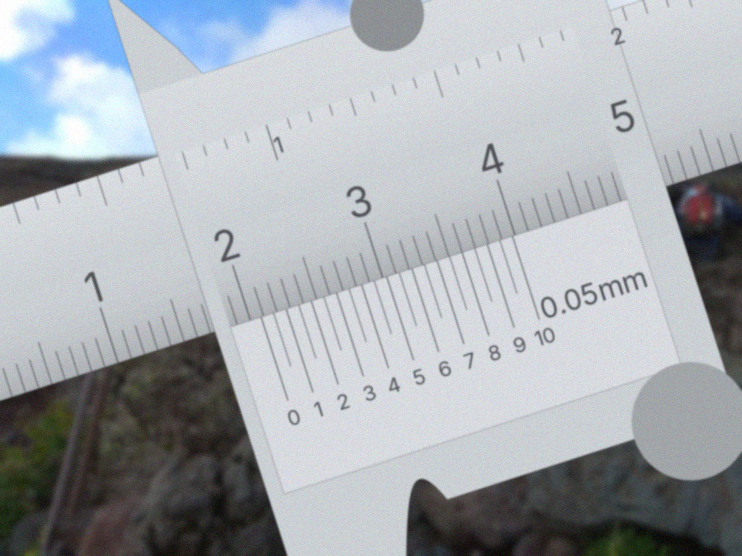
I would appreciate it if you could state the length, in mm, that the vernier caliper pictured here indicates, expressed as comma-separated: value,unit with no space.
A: 20.8,mm
